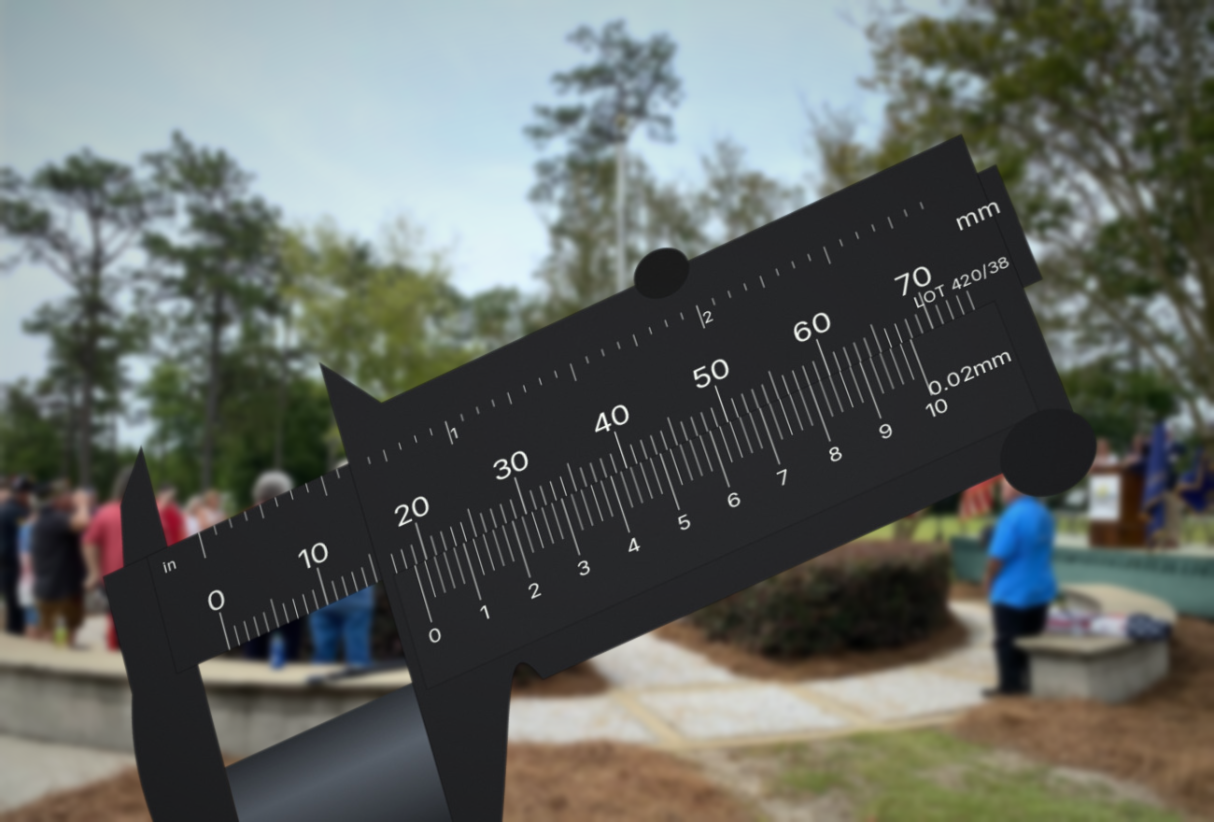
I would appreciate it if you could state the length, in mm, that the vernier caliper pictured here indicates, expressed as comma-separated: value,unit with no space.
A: 18.8,mm
